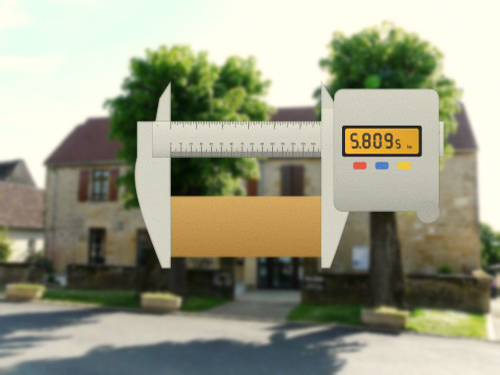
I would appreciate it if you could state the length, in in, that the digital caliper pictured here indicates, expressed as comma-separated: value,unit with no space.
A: 5.8095,in
